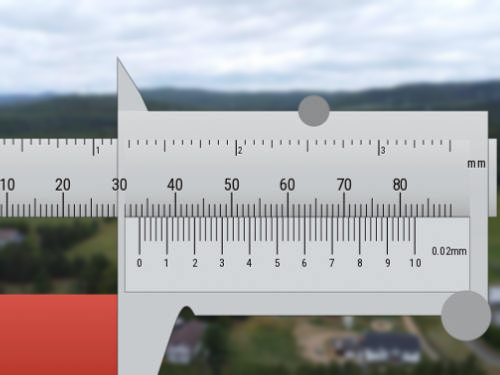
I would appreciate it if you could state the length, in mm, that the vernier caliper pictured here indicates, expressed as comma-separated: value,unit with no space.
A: 33.6,mm
